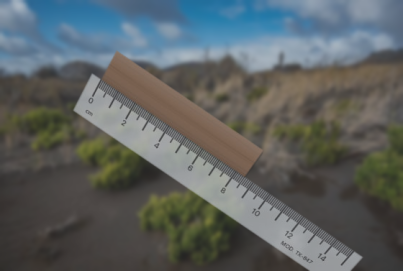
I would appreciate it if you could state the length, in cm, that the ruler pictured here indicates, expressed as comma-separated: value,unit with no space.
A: 8.5,cm
